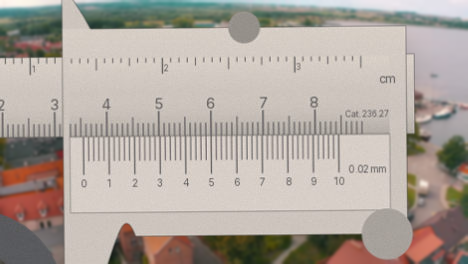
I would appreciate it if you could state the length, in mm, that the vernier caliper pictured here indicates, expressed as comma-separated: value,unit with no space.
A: 35.5,mm
